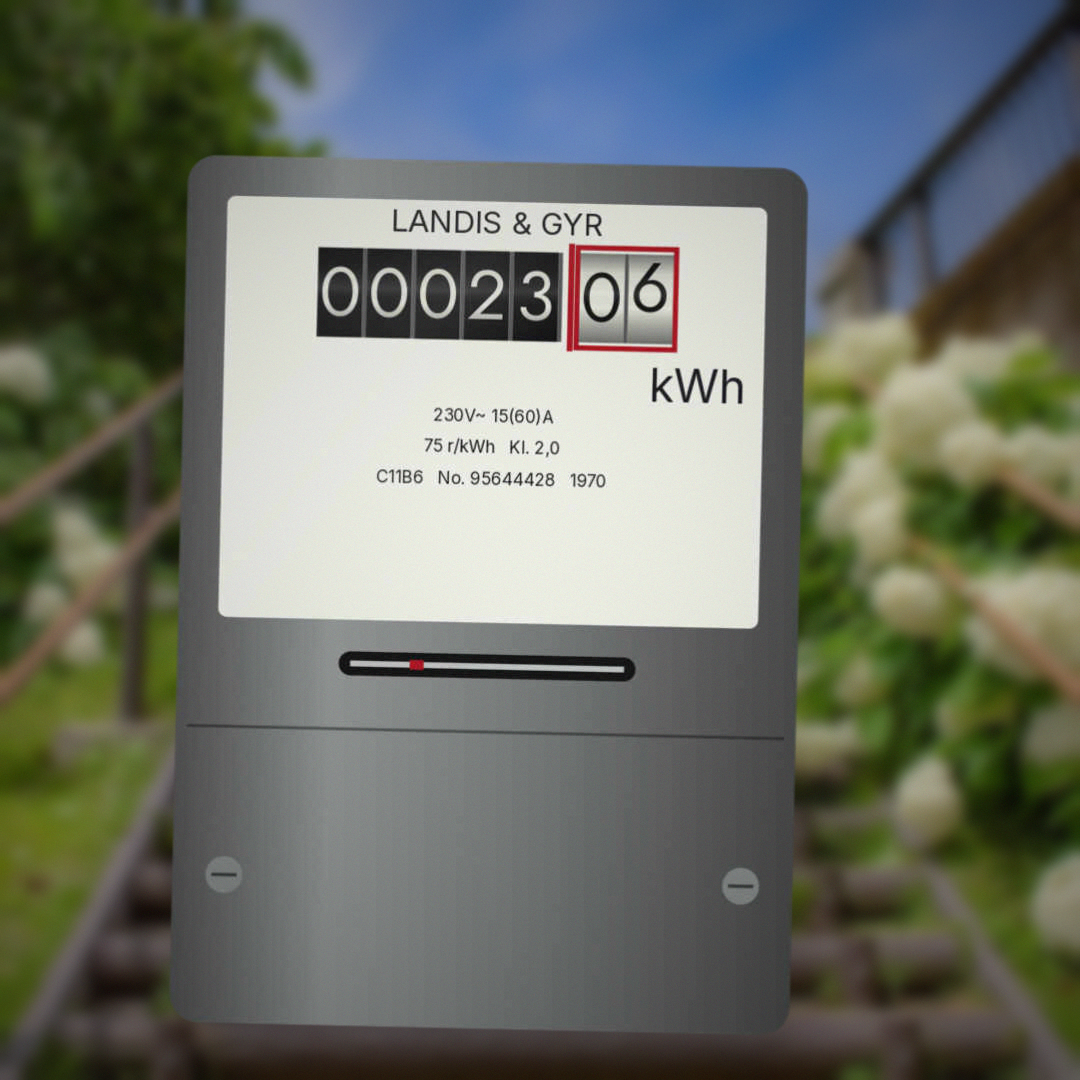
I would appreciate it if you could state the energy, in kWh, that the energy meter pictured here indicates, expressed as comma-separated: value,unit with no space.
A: 23.06,kWh
